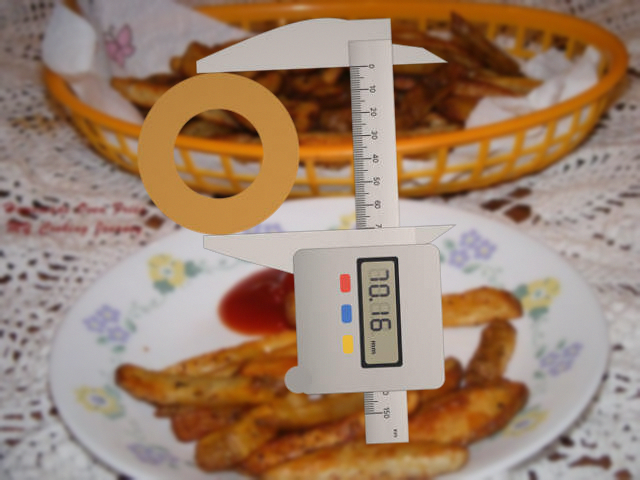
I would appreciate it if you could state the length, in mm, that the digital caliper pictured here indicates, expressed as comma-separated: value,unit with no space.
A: 70.16,mm
